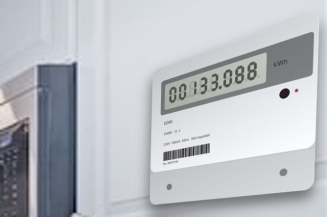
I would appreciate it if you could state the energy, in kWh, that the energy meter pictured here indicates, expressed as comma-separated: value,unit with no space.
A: 133.088,kWh
